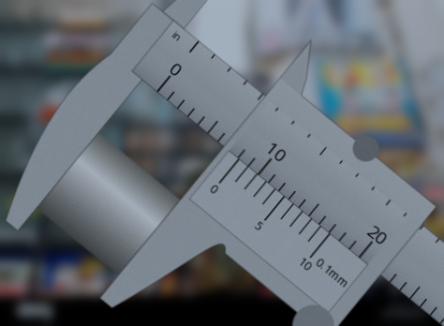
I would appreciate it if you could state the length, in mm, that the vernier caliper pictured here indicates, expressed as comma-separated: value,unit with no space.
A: 8.1,mm
